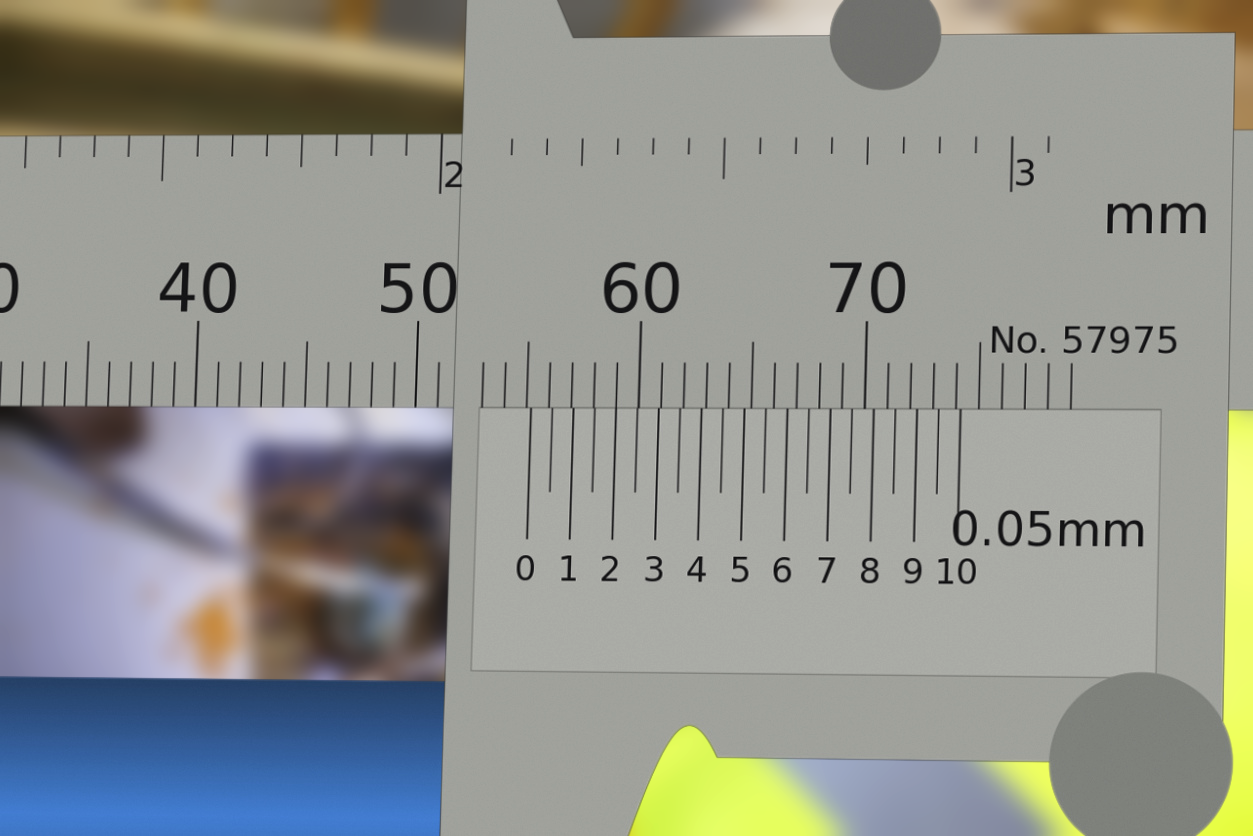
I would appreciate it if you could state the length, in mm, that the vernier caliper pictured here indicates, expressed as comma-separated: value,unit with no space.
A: 55.2,mm
